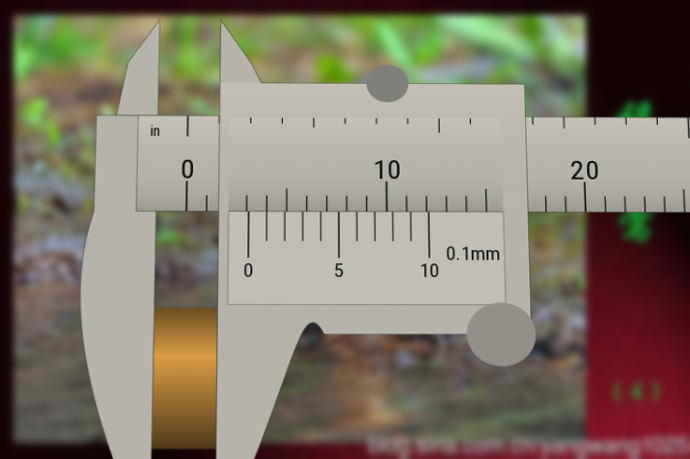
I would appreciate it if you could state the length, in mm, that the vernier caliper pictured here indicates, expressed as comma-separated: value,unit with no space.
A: 3.1,mm
